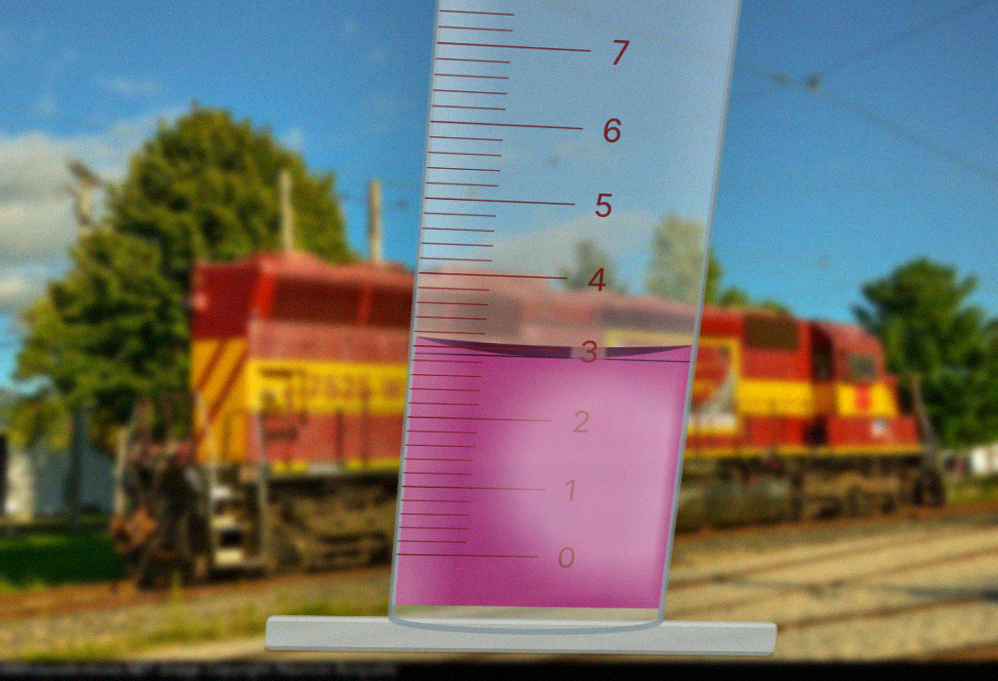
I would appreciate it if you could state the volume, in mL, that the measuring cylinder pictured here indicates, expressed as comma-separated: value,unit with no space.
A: 2.9,mL
